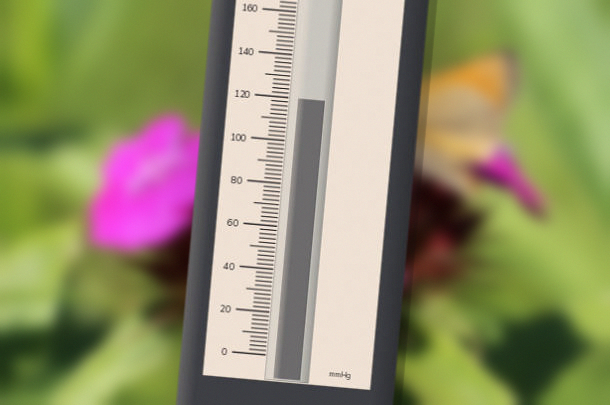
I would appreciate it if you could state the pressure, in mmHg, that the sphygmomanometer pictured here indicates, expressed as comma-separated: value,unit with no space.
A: 120,mmHg
